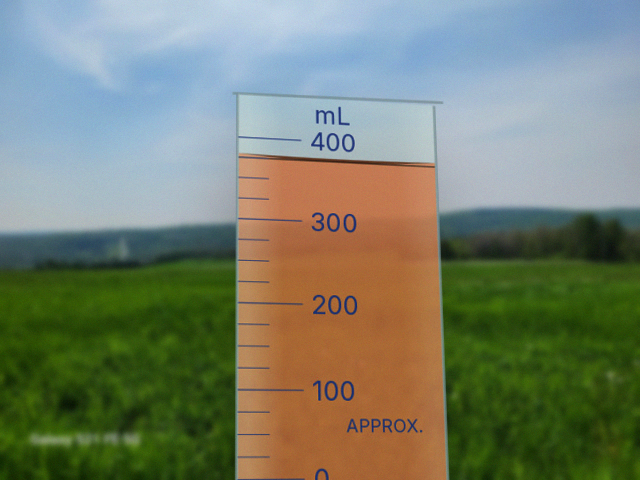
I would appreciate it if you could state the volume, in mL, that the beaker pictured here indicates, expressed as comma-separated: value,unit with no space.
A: 375,mL
